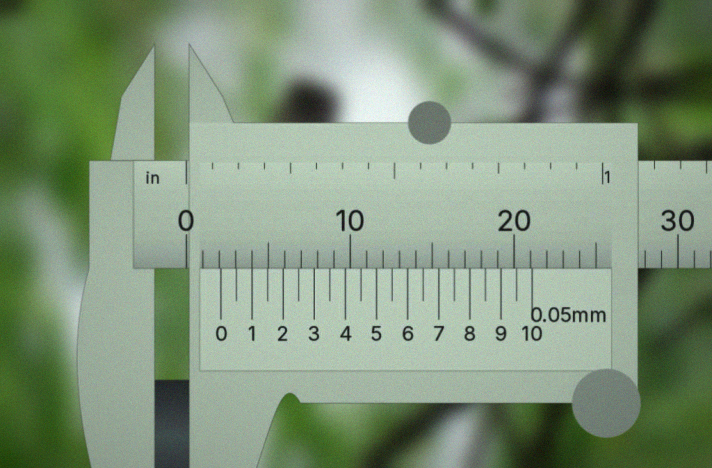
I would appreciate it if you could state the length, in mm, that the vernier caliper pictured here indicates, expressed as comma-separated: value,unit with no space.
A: 2.1,mm
